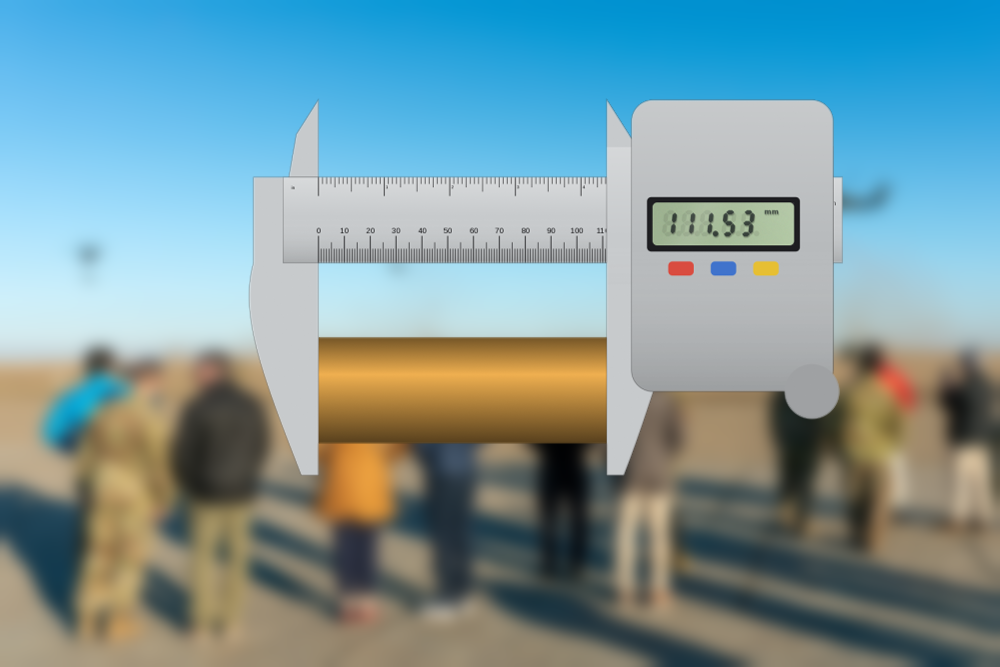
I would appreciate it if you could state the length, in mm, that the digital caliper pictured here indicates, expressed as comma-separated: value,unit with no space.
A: 111.53,mm
